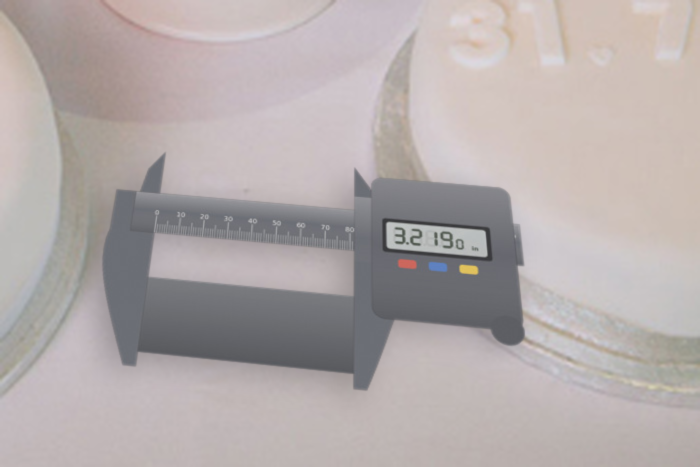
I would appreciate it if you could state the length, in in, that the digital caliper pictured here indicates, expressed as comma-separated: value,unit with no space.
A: 3.2190,in
